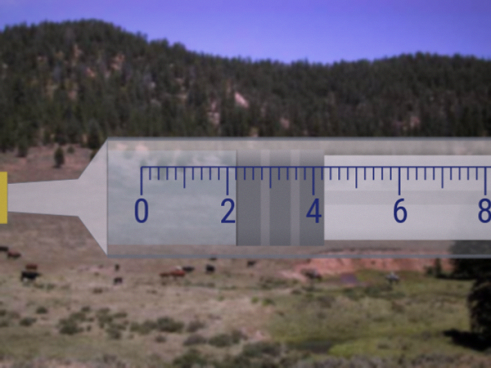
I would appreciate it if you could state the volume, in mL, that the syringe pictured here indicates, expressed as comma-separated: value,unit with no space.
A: 2.2,mL
